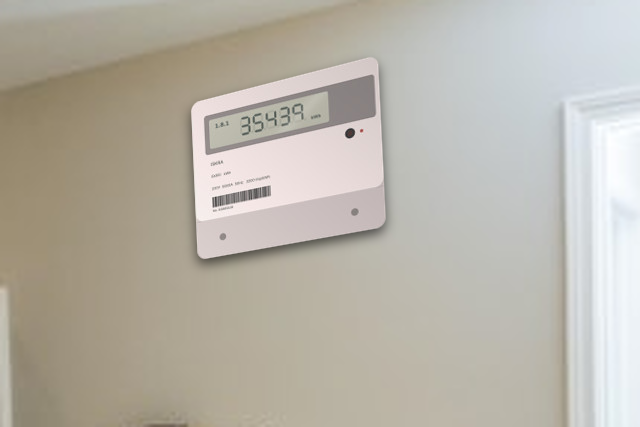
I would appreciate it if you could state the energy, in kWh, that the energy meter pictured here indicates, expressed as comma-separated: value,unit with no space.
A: 35439,kWh
